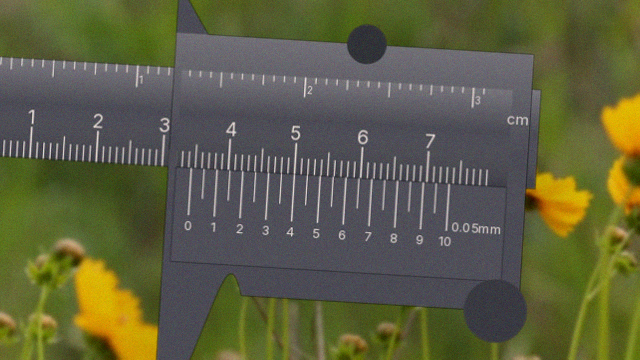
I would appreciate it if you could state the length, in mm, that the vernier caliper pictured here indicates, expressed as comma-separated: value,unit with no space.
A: 34.4,mm
